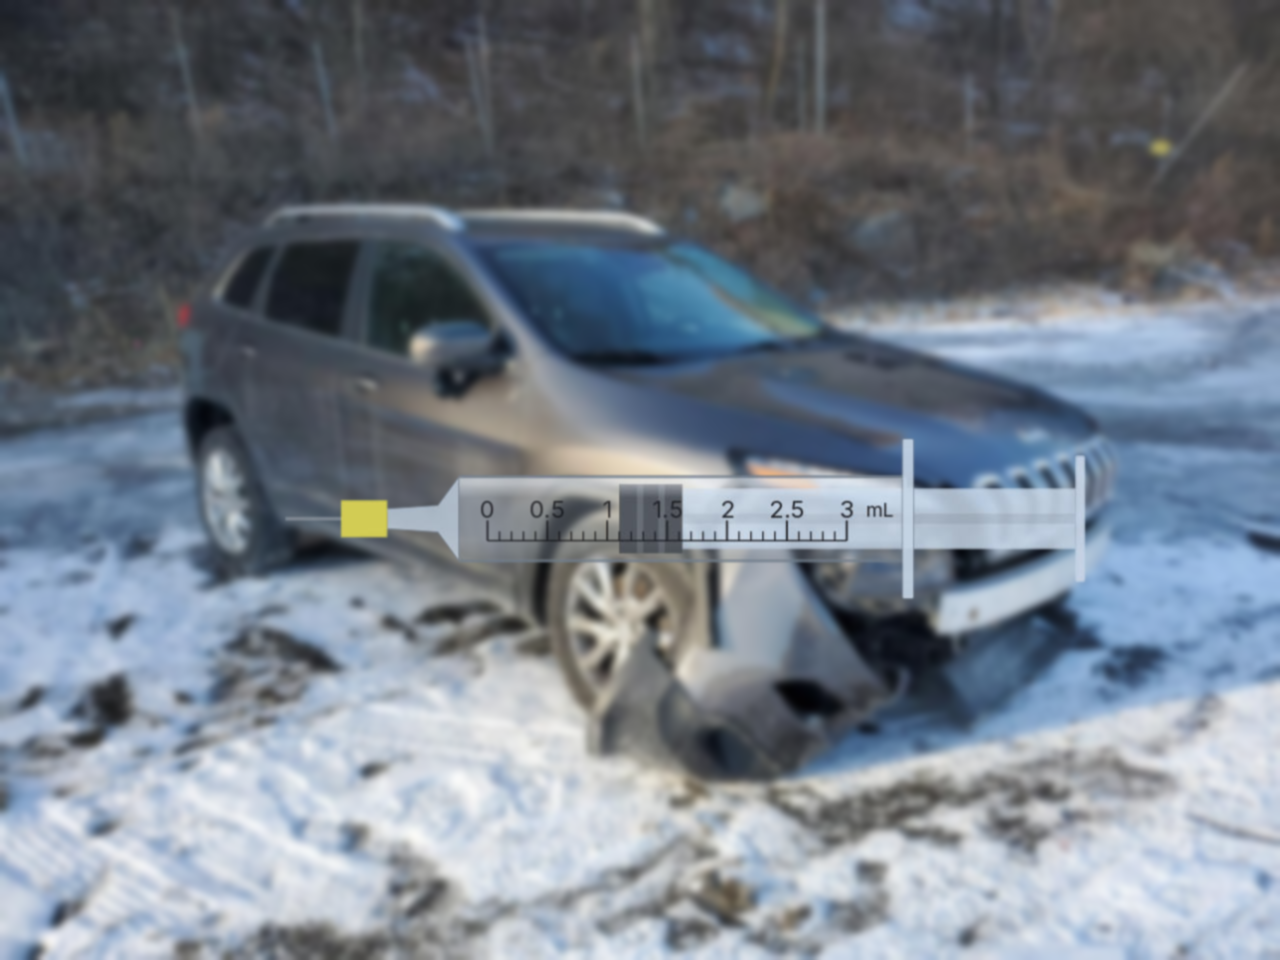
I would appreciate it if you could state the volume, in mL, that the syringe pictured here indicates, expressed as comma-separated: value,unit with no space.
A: 1.1,mL
